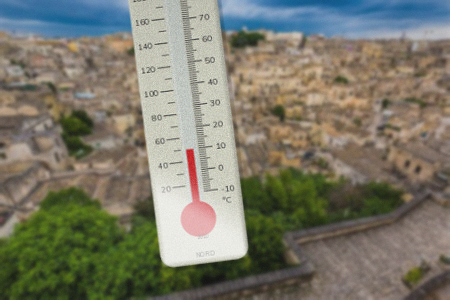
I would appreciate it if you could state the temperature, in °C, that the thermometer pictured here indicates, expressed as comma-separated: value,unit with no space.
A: 10,°C
